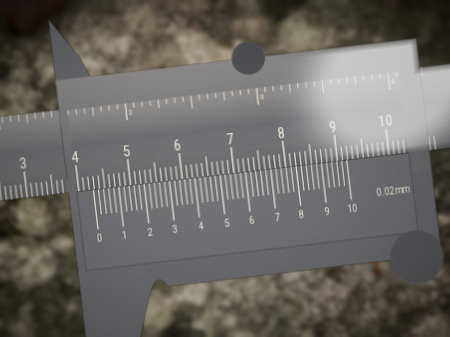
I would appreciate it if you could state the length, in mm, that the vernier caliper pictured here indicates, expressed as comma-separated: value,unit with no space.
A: 42.8,mm
